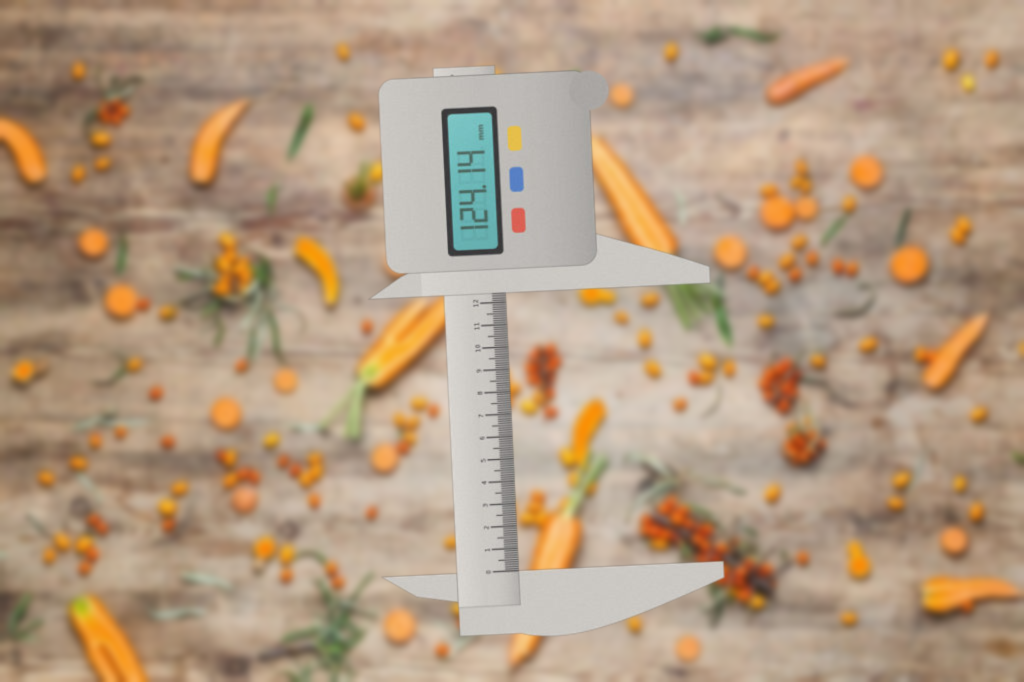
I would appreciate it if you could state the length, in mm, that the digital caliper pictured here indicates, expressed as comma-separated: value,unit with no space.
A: 124.14,mm
